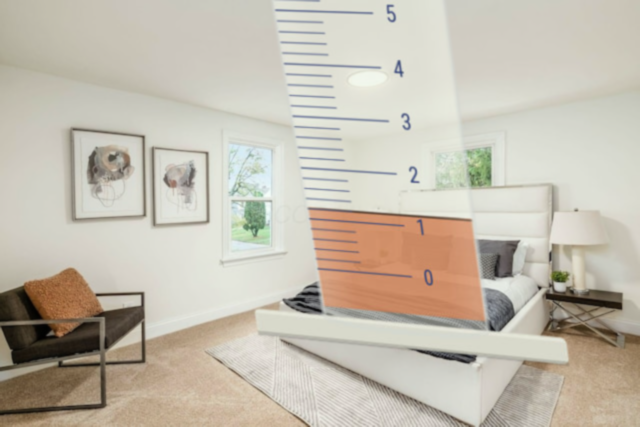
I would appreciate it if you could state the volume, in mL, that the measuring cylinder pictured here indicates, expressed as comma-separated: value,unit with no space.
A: 1.2,mL
